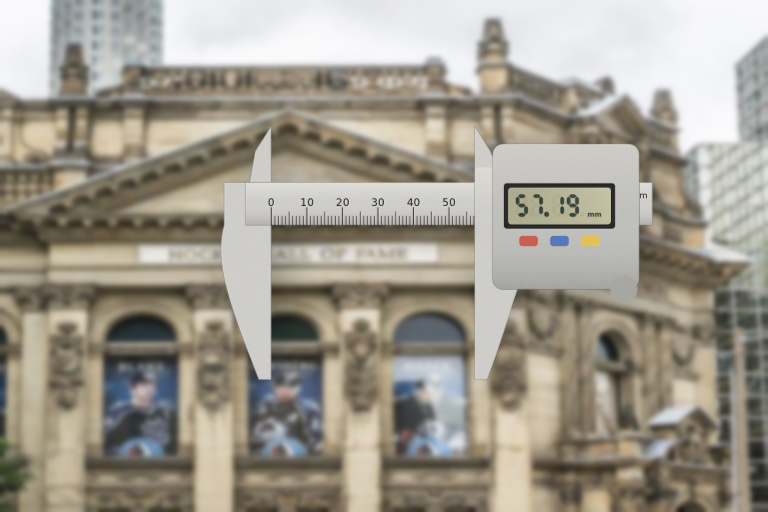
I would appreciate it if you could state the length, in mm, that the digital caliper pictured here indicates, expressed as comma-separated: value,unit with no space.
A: 57.19,mm
